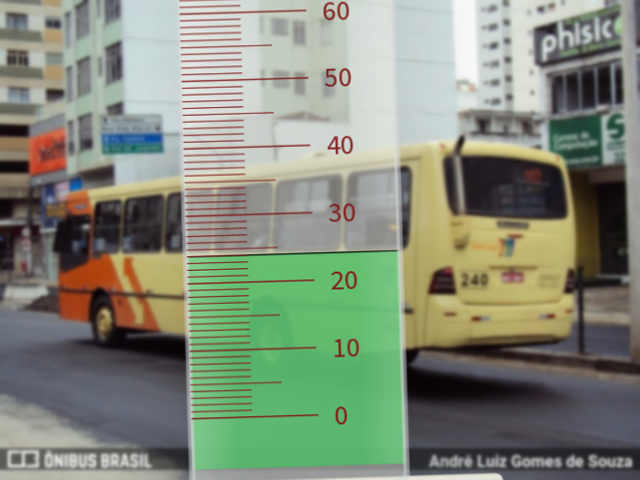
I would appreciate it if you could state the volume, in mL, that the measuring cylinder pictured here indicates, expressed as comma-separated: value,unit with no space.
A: 24,mL
